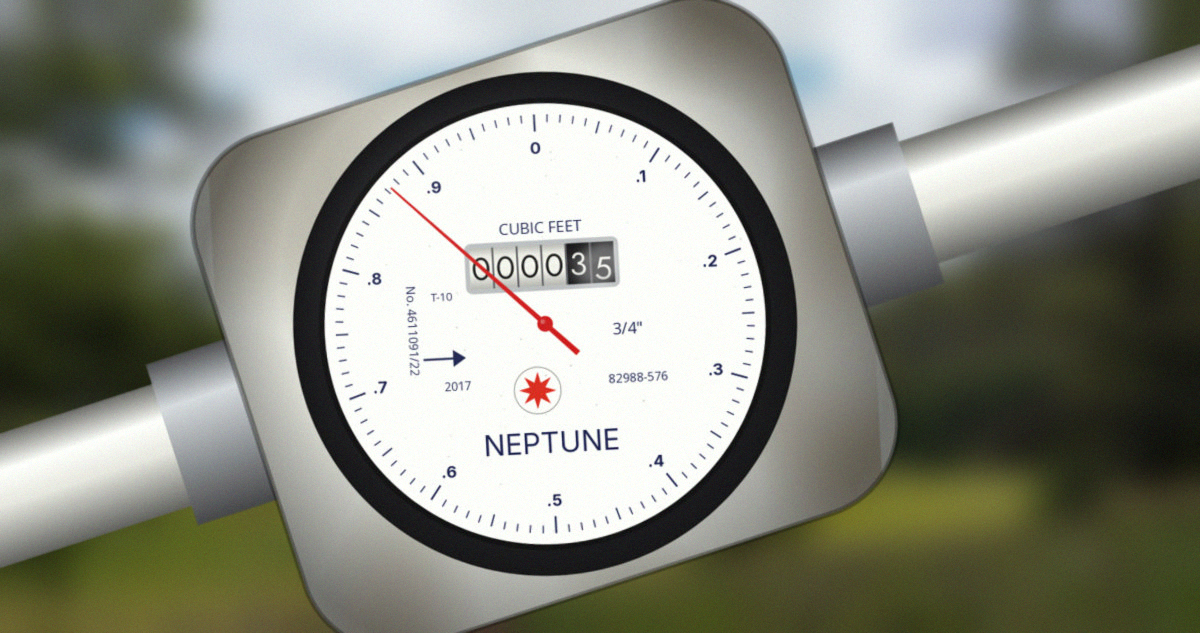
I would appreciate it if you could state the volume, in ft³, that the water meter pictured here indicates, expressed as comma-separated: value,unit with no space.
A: 34.87,ft³
